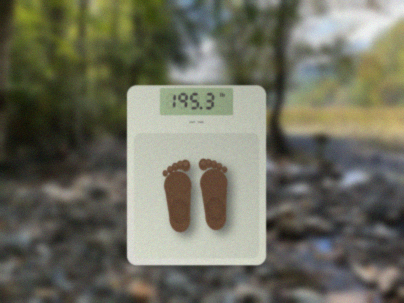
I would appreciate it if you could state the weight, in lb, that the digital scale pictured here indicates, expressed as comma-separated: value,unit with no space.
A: 195.3,lb
